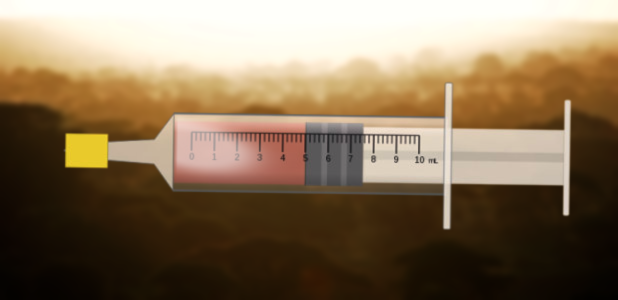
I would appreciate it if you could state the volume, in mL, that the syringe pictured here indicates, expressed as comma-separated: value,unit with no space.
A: 5,mL
